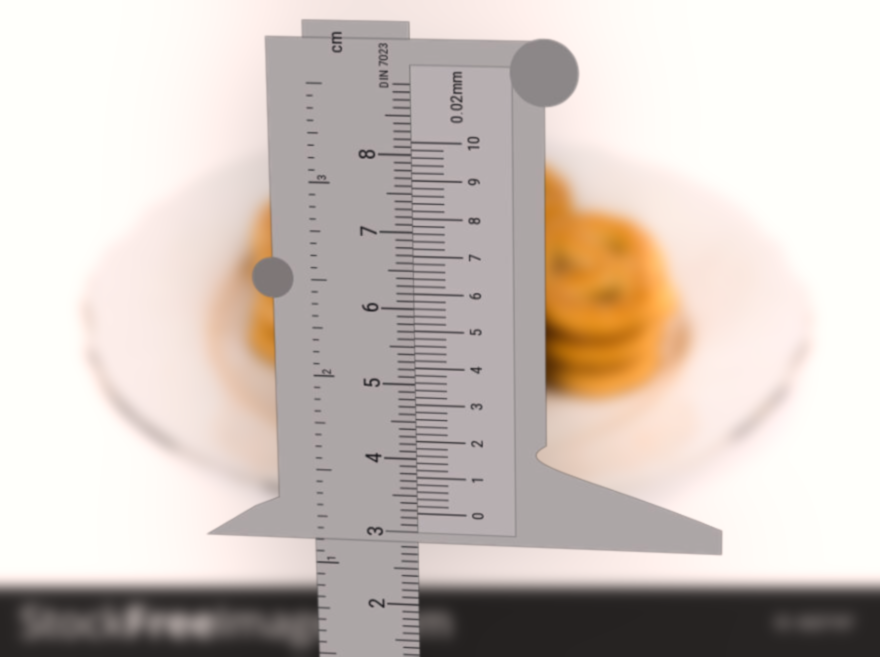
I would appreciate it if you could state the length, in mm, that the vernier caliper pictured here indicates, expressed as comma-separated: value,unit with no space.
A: 32.6,mm
